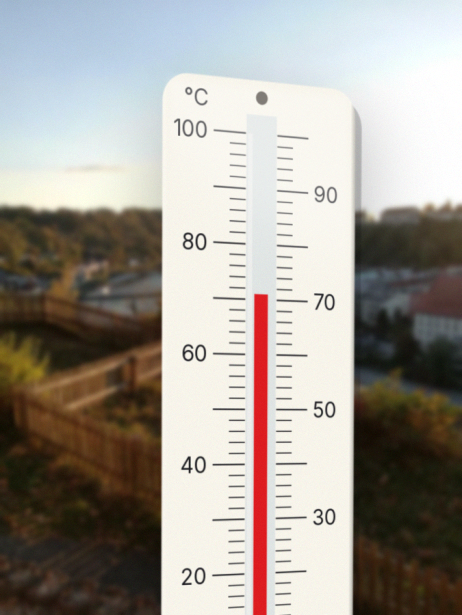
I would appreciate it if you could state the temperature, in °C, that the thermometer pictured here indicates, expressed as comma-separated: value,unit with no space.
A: 71,°C
